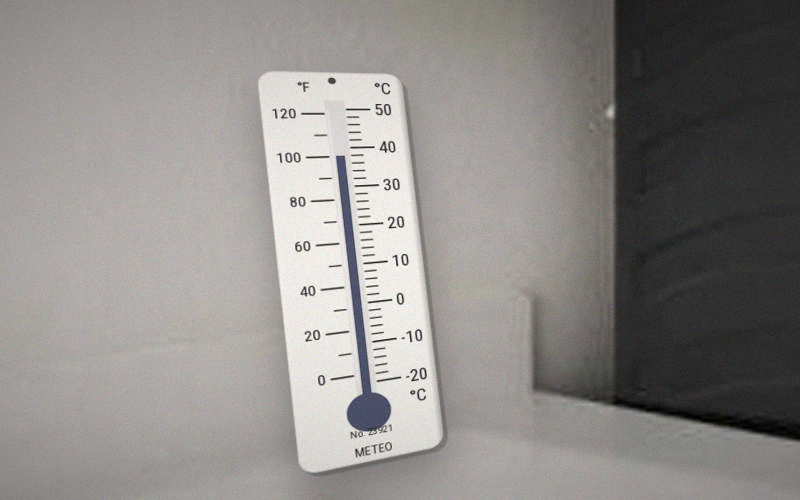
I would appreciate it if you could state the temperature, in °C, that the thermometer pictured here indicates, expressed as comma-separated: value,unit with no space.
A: 38,°C
